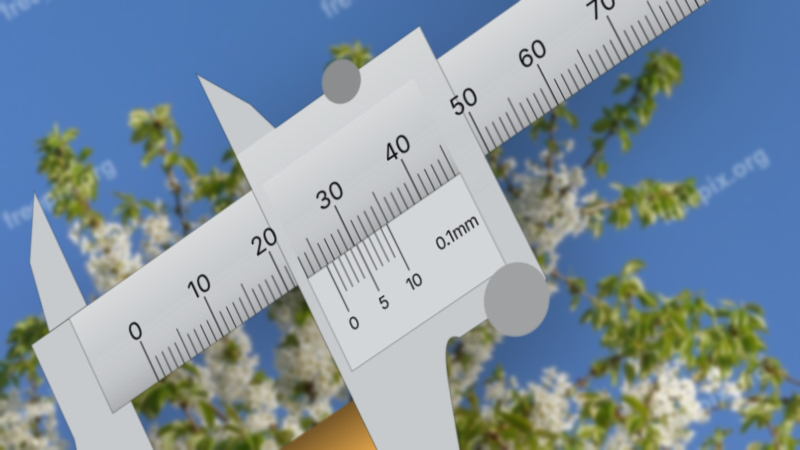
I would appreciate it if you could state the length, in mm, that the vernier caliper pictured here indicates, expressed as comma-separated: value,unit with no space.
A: 25.8,mm
